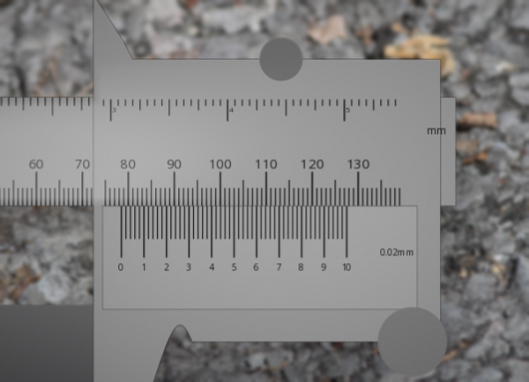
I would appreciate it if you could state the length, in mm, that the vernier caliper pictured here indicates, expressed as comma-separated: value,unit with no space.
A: 78.5,mm
